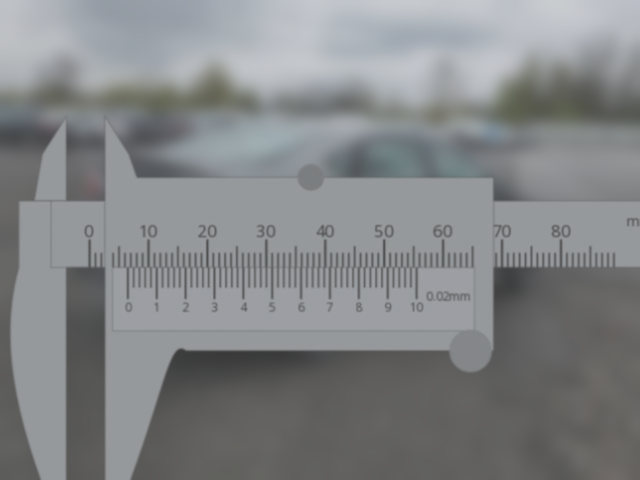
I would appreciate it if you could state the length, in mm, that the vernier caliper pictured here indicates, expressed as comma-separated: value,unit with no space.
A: 6.5,mm
